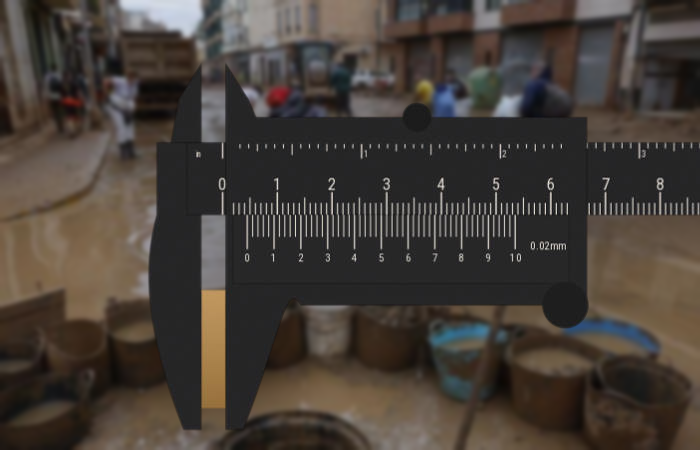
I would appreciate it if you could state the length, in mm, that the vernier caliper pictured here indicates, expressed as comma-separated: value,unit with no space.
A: 4.5,mm
